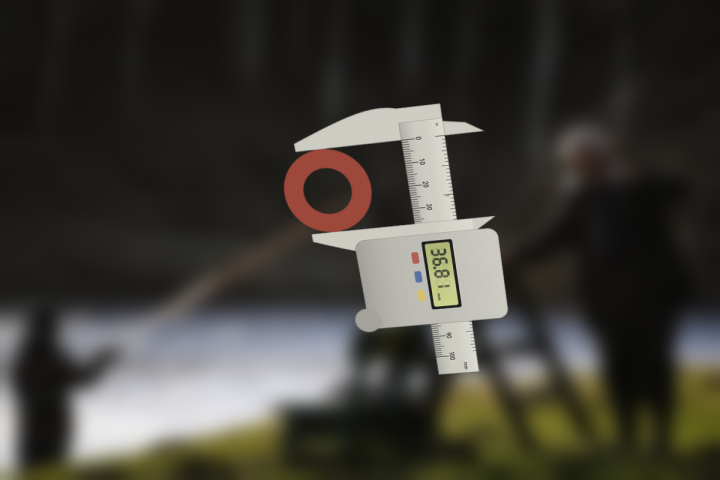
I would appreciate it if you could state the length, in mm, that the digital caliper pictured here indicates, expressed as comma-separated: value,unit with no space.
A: 36.81,mm
